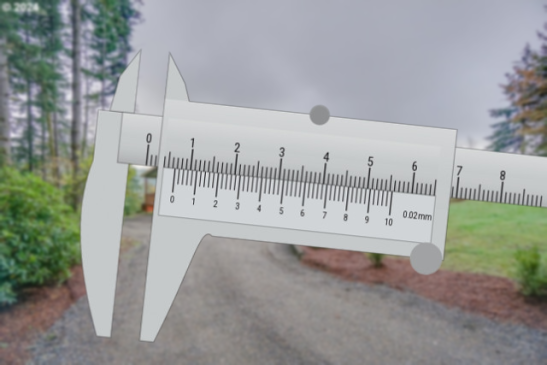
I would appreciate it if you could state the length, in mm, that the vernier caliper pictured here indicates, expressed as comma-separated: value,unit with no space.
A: 6.5,mm
